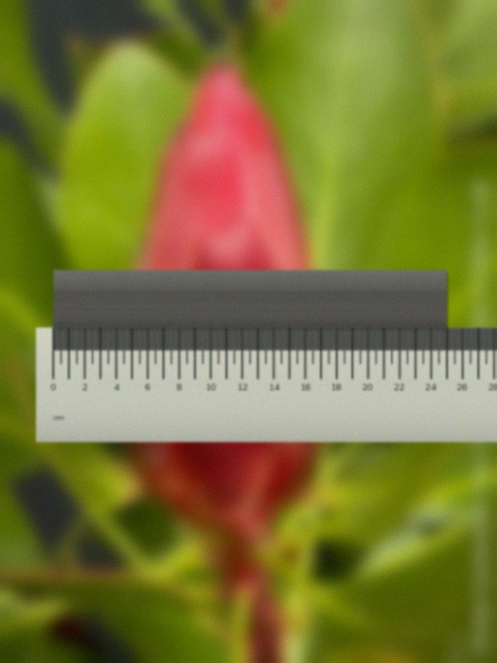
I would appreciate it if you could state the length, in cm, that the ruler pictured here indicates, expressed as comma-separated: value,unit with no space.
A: 25,cm
